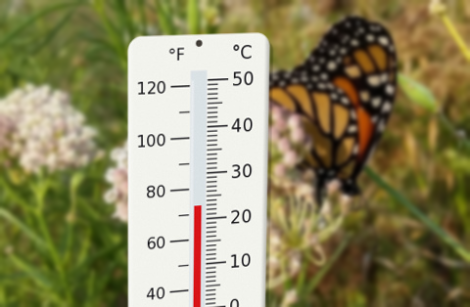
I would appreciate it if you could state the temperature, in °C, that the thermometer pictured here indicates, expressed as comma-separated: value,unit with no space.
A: 23,°C
